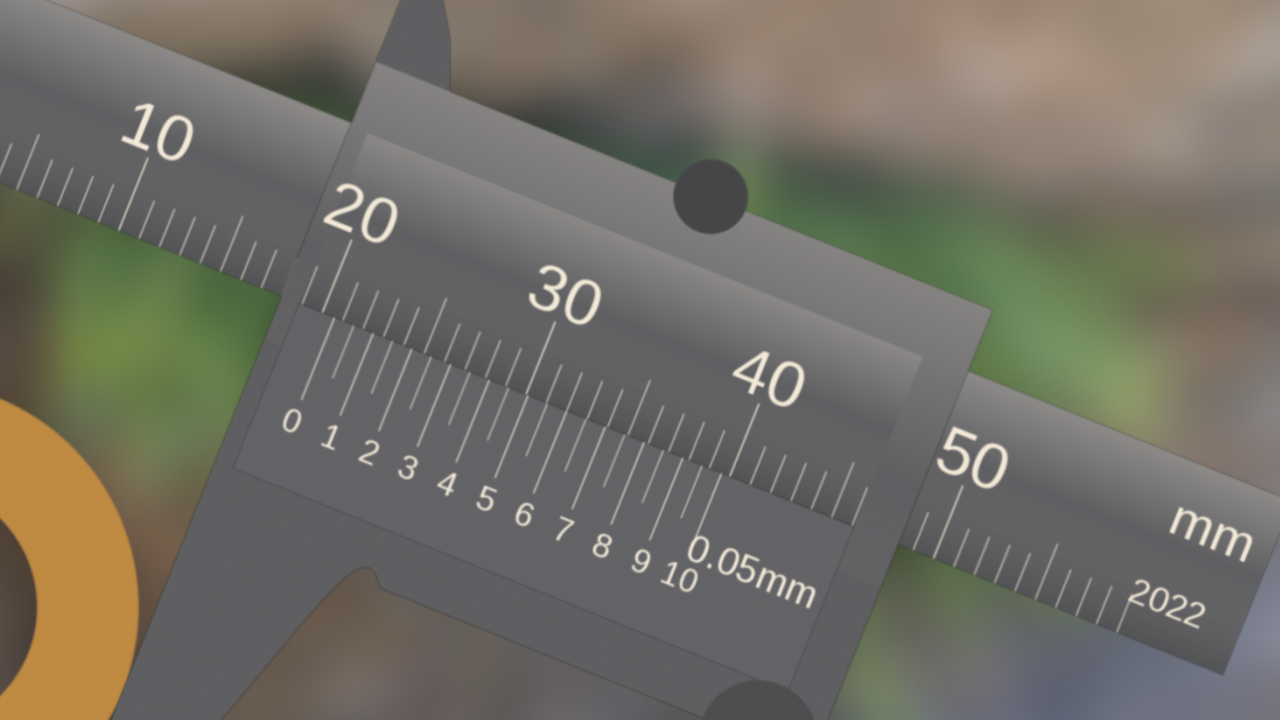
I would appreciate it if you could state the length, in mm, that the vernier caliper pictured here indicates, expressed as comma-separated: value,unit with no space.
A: 20.6,mm
